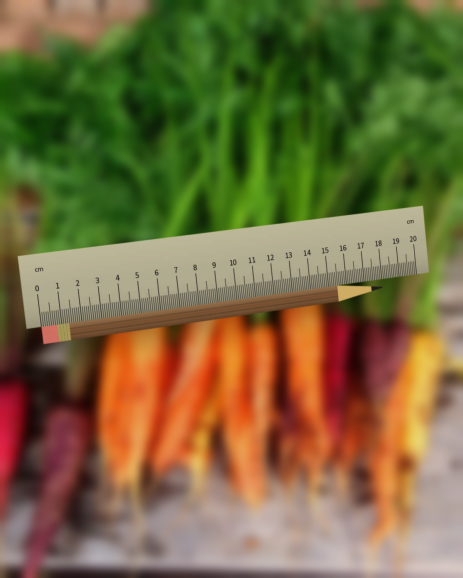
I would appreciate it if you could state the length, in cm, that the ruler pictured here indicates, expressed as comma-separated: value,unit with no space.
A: 18,cm
